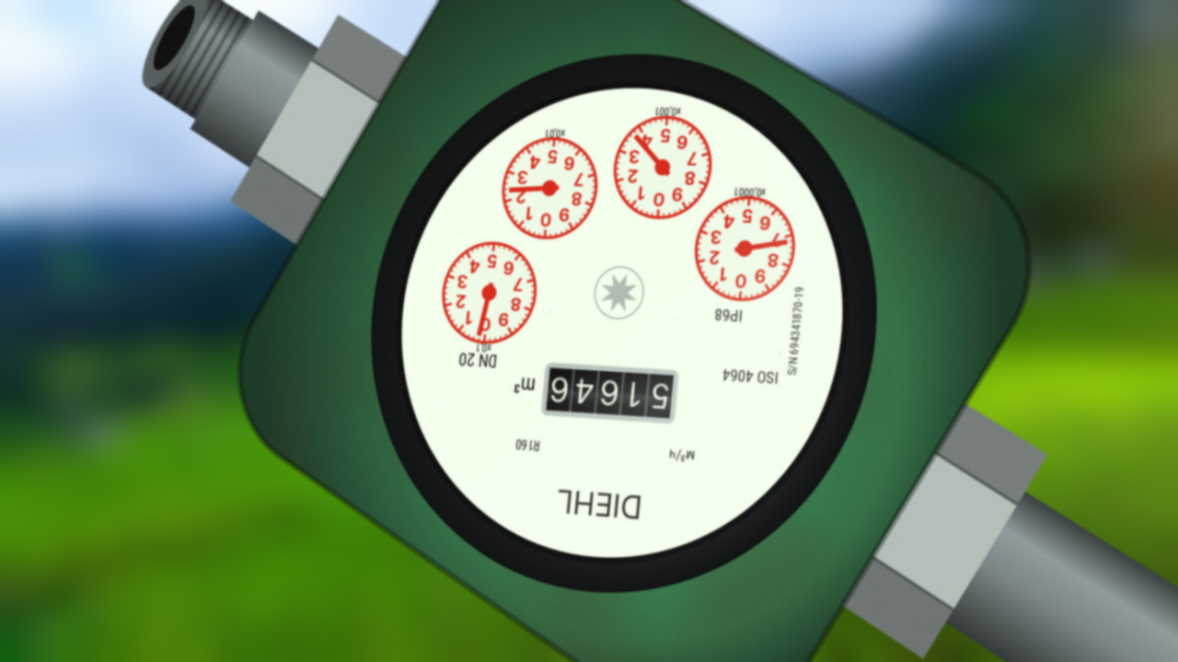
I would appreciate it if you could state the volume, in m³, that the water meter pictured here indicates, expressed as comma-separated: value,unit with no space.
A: 51646.0237,m³
